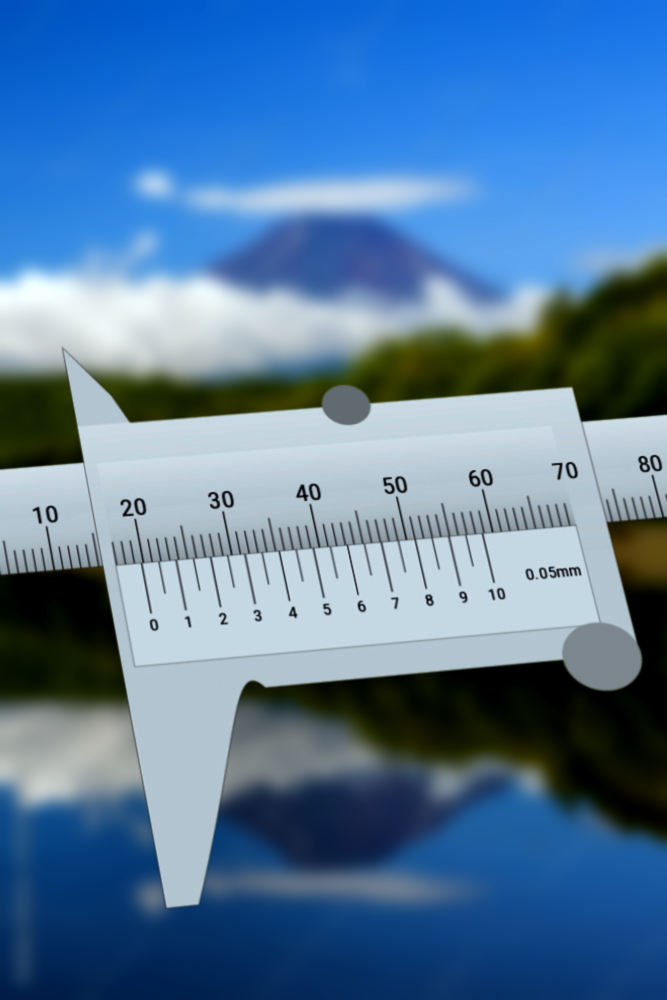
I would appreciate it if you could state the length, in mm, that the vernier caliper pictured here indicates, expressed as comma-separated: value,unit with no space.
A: 19.8,mm
